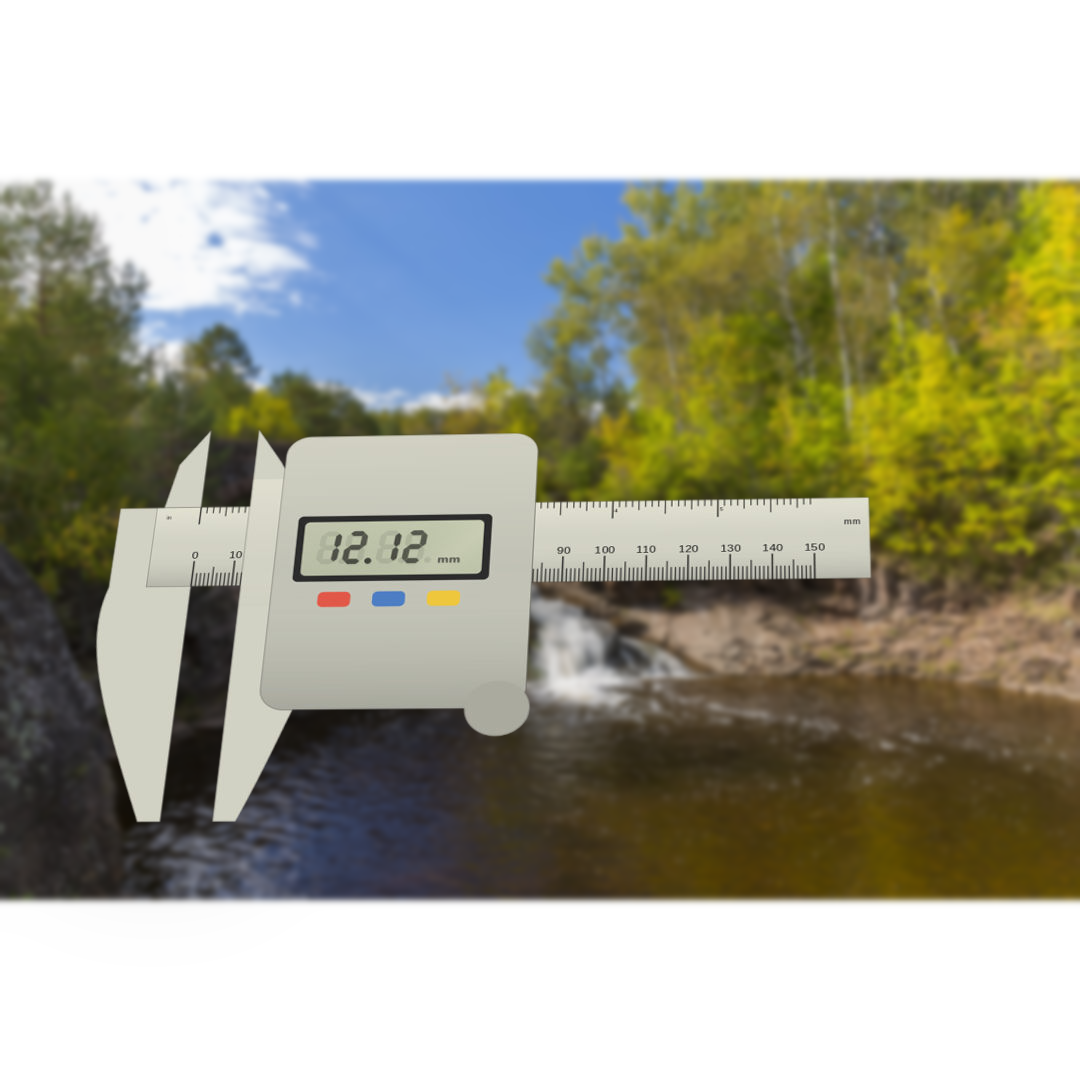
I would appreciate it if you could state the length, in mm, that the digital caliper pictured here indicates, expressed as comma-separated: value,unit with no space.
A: 12.12,mm
